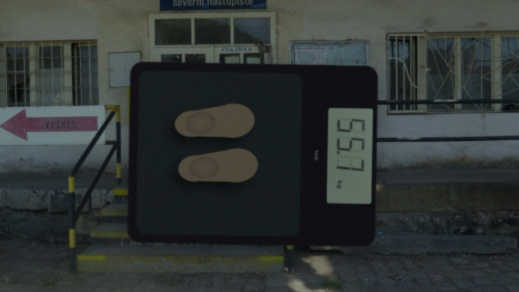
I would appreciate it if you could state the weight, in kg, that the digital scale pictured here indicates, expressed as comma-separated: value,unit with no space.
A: 55.7,kg
